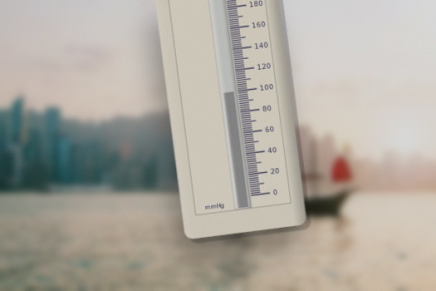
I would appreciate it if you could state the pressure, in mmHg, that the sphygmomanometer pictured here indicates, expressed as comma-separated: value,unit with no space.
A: 100,mmHg
